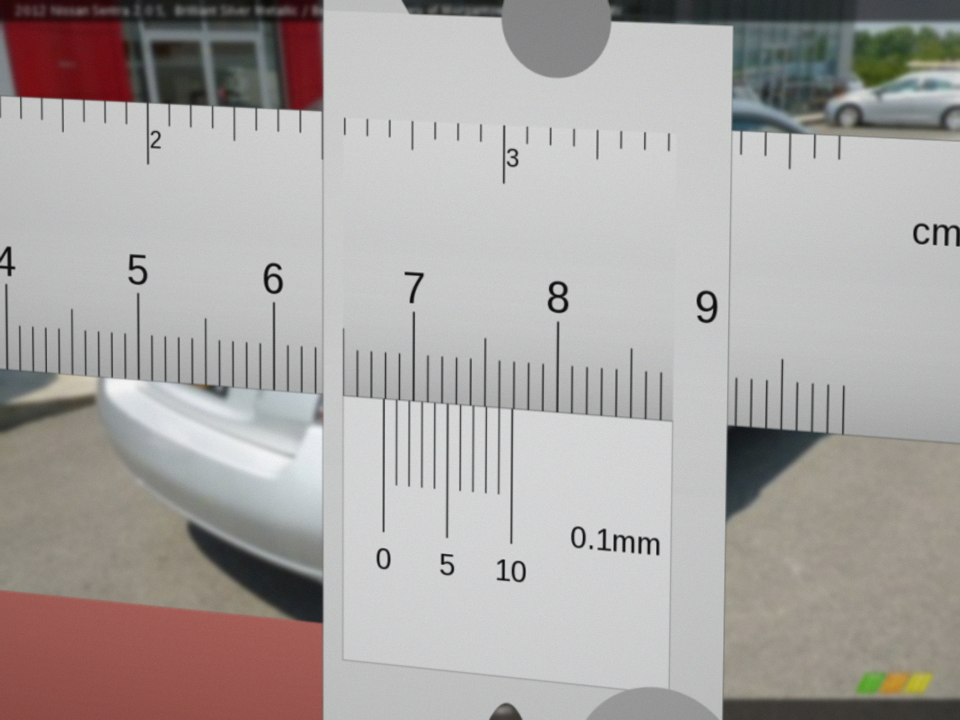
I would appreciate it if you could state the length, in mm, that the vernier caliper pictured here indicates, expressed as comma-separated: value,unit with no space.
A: 67.9,mm
